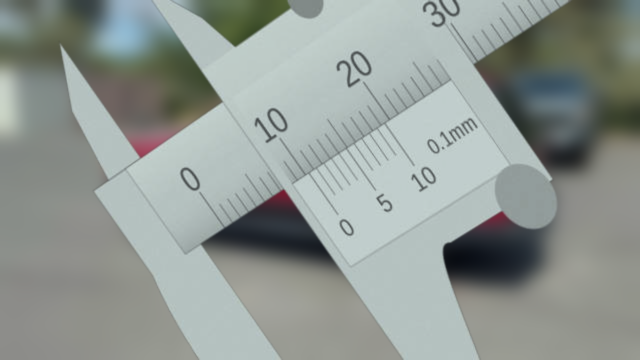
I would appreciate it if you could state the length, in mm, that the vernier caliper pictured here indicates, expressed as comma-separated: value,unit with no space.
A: 10.4,mm
